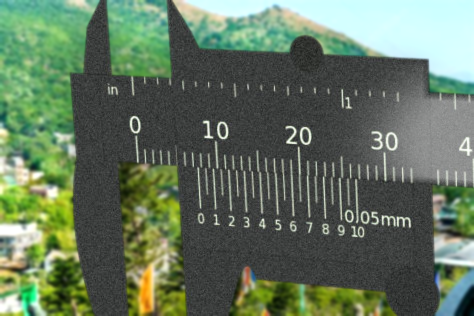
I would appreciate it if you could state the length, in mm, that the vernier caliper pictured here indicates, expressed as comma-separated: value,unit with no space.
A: 7.6,mm
